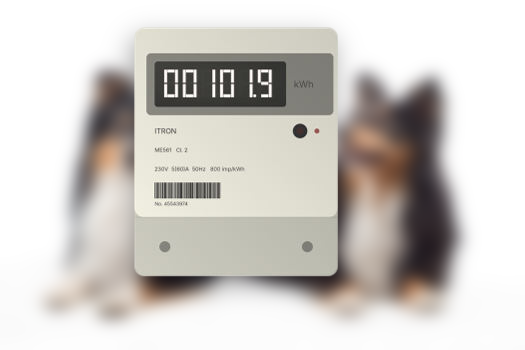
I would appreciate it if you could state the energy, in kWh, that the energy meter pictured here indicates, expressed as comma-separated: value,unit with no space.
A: 101.9,kWh
